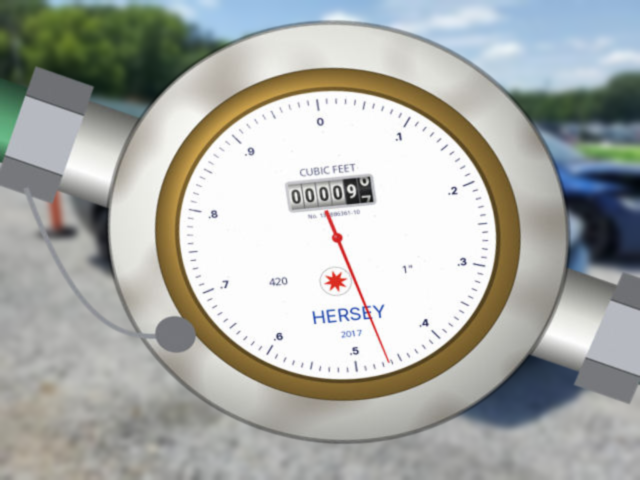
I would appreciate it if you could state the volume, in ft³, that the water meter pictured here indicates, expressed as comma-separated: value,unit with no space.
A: 96.46,ft³
